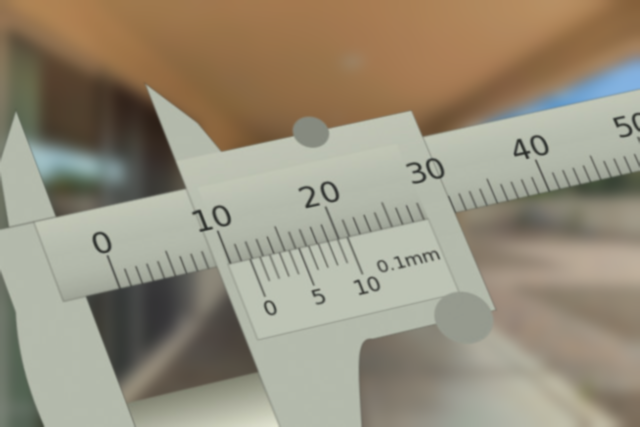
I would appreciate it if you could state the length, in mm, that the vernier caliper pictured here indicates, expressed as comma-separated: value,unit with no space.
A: 11.8,mm
